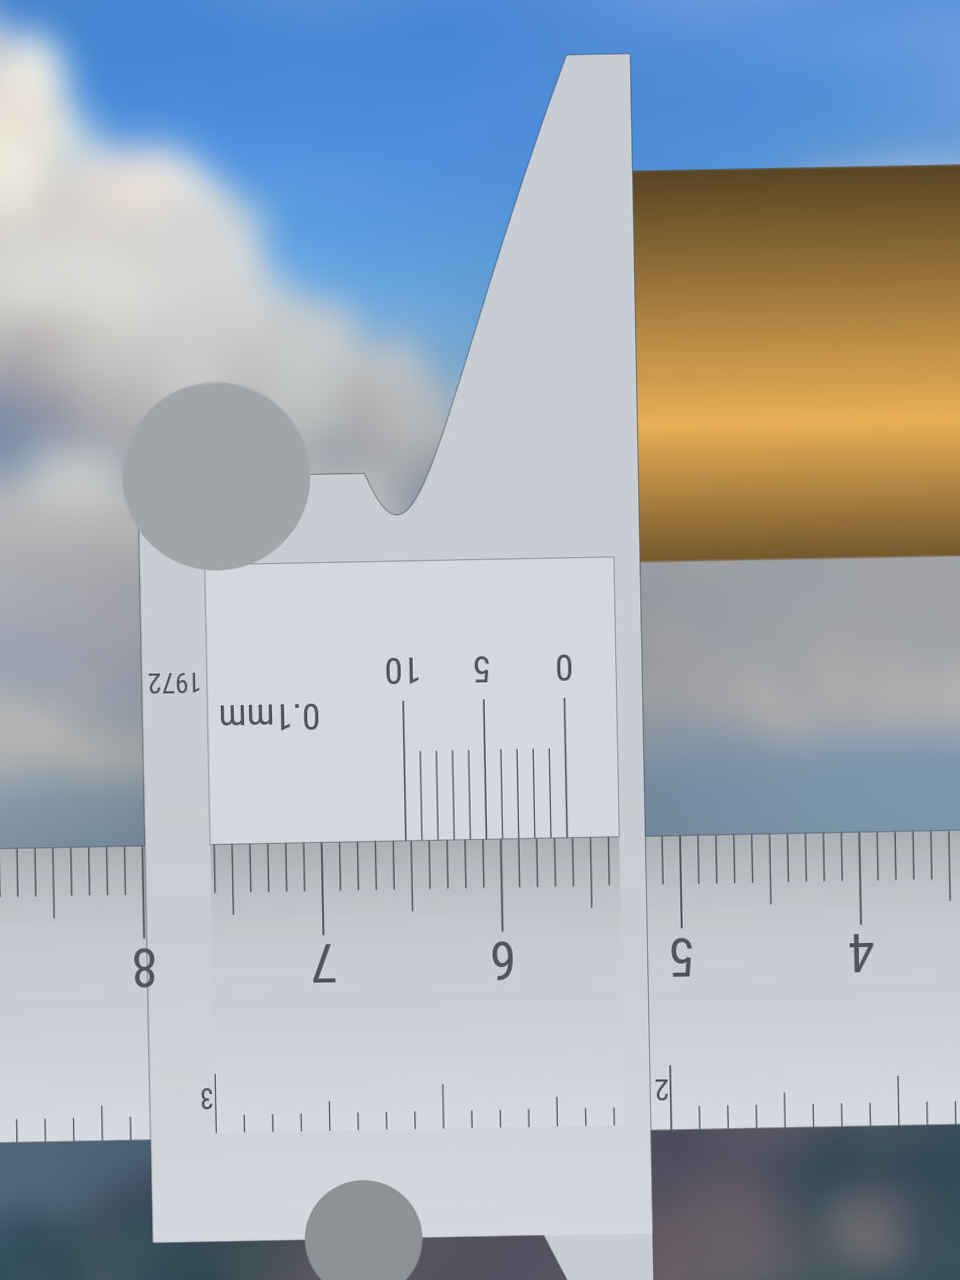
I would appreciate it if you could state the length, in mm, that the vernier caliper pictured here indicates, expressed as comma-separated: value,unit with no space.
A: 56.3,mm
